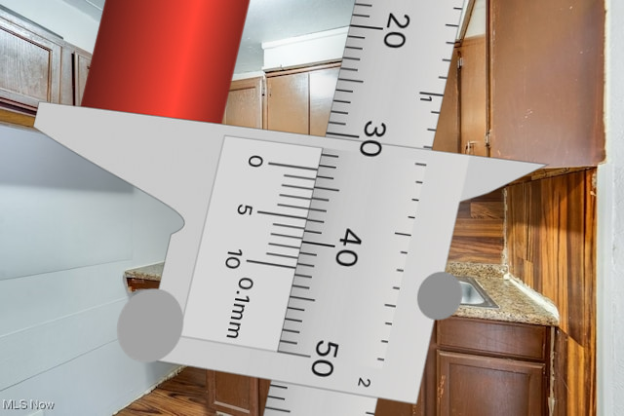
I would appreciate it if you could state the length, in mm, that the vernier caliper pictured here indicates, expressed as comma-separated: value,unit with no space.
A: 33.4,mm
